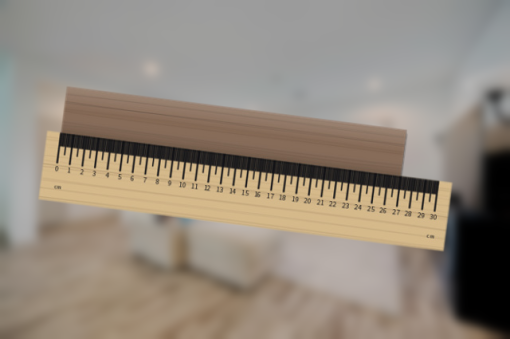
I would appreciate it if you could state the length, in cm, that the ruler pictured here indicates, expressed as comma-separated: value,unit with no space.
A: 27,cm
